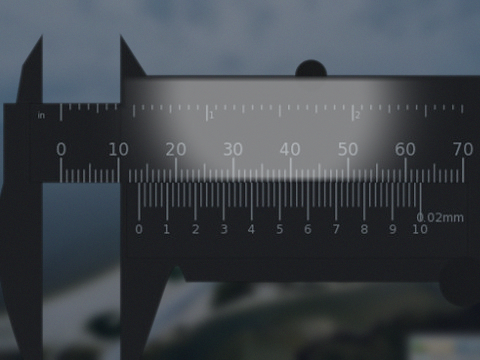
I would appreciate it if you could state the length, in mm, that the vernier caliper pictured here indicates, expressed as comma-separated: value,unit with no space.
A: 13.6,mm
